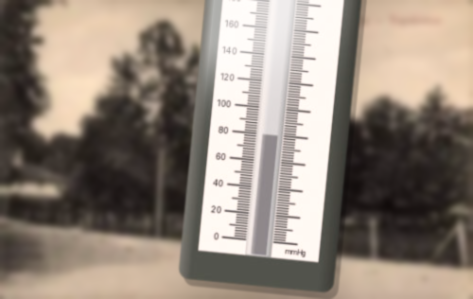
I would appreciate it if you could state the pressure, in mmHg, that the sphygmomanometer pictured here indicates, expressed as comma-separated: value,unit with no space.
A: 80,mmHg
